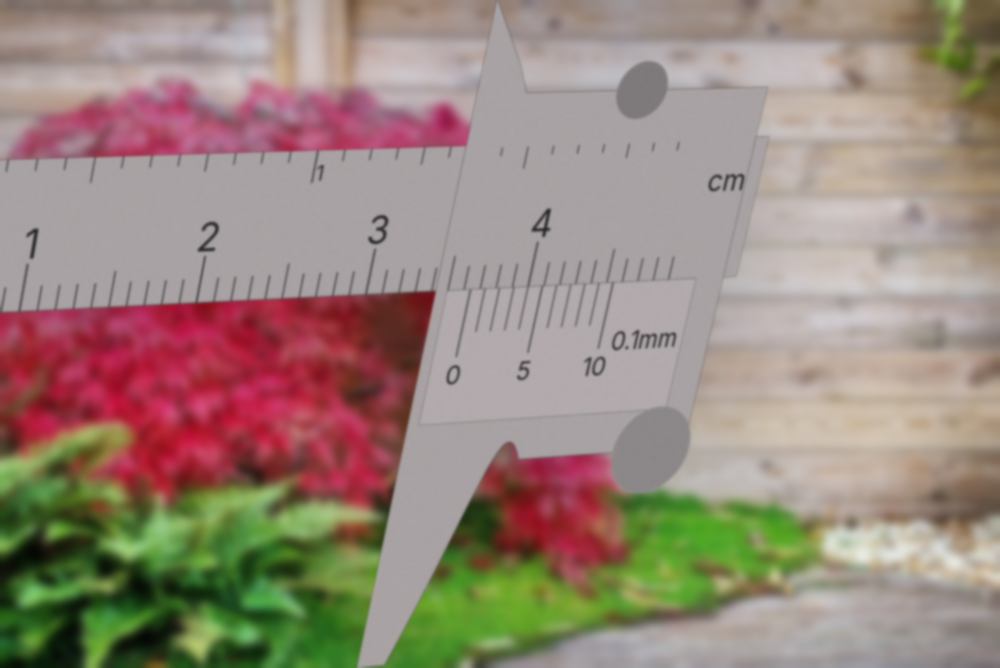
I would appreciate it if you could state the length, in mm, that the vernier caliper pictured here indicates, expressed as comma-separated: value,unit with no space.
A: 36.4,mm
